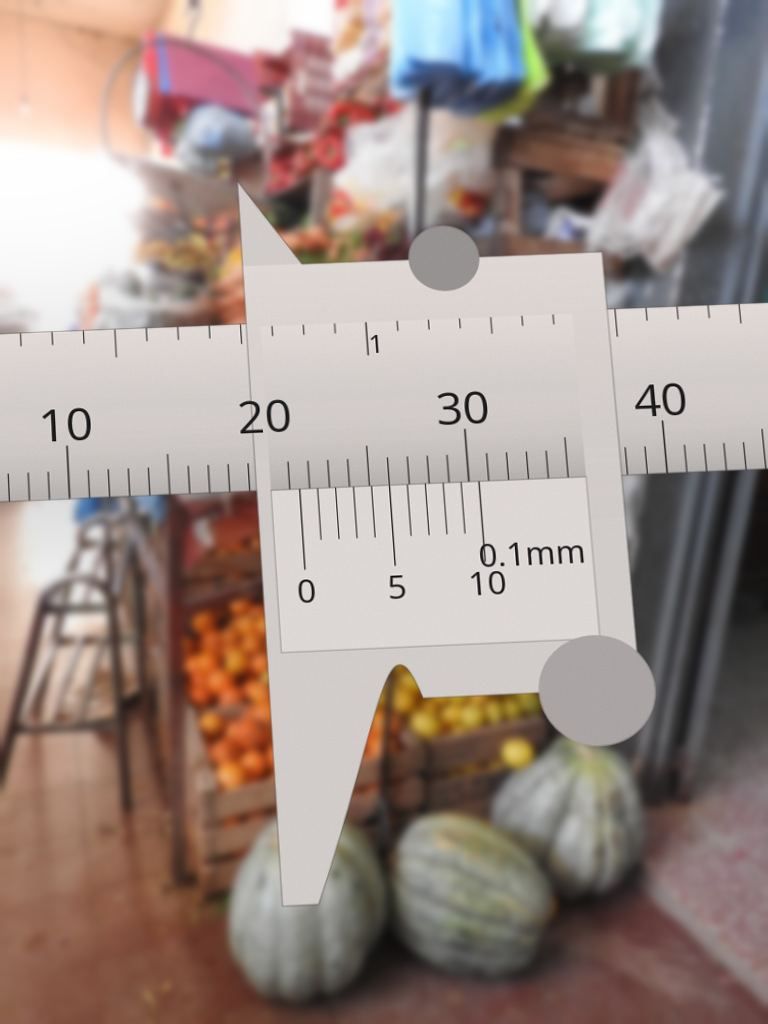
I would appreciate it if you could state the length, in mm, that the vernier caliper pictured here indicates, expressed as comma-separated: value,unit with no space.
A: 21.5,mm
